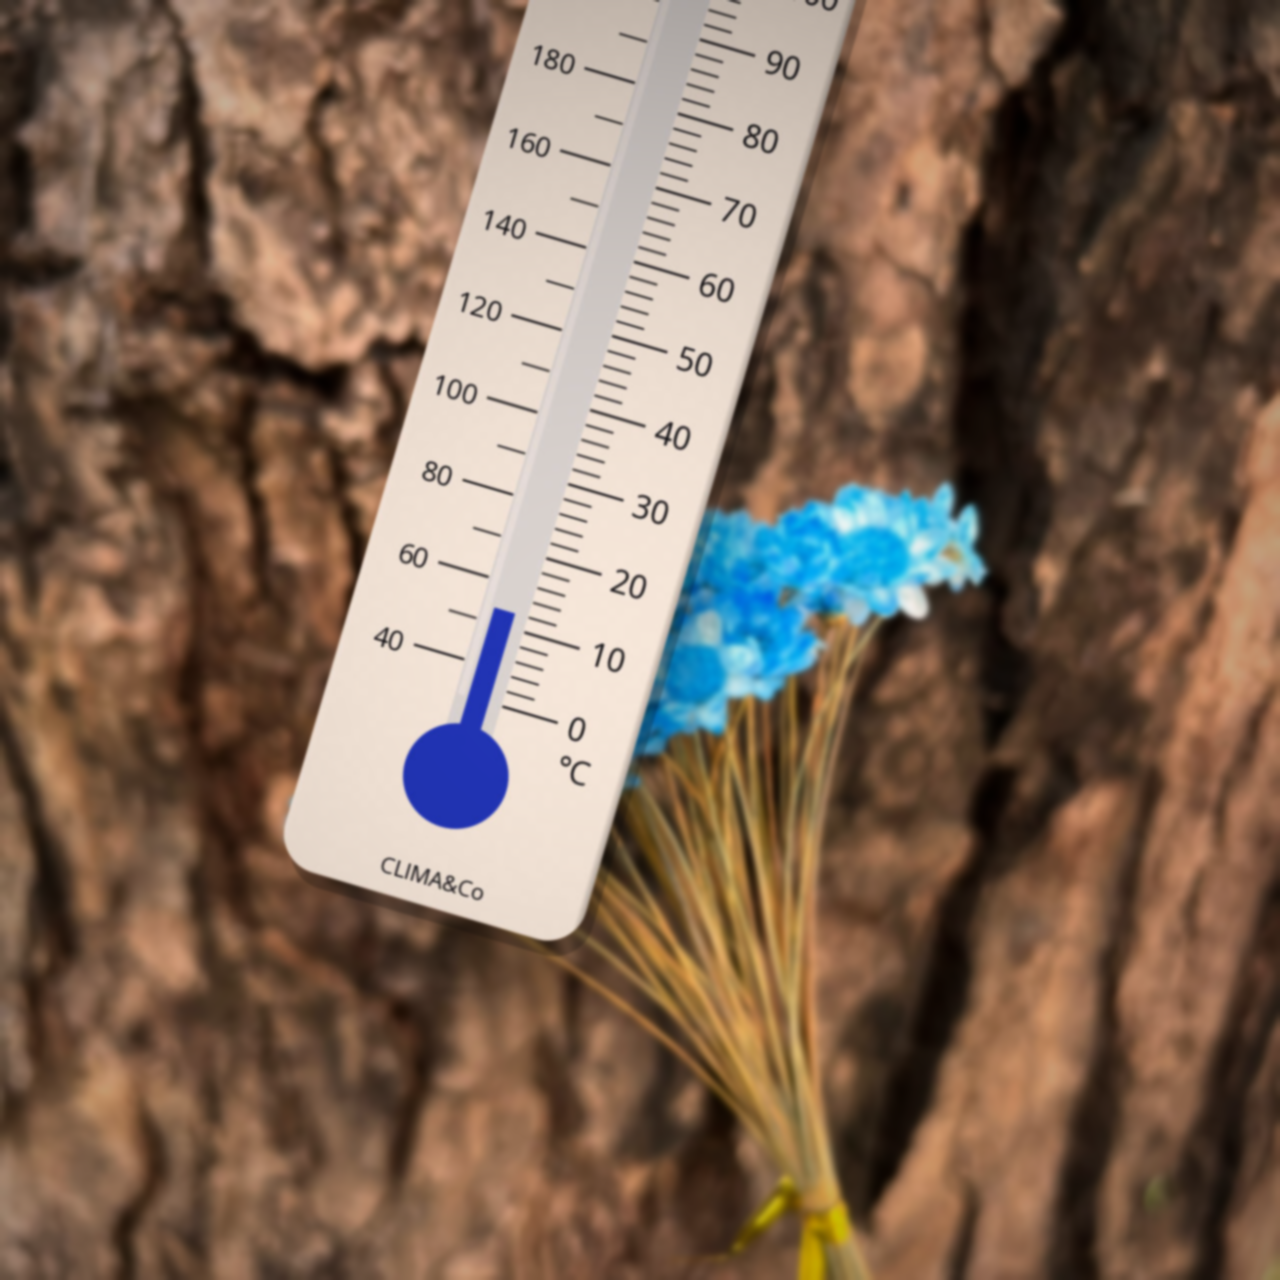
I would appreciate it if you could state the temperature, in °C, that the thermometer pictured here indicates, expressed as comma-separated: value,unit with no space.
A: 12,°C
